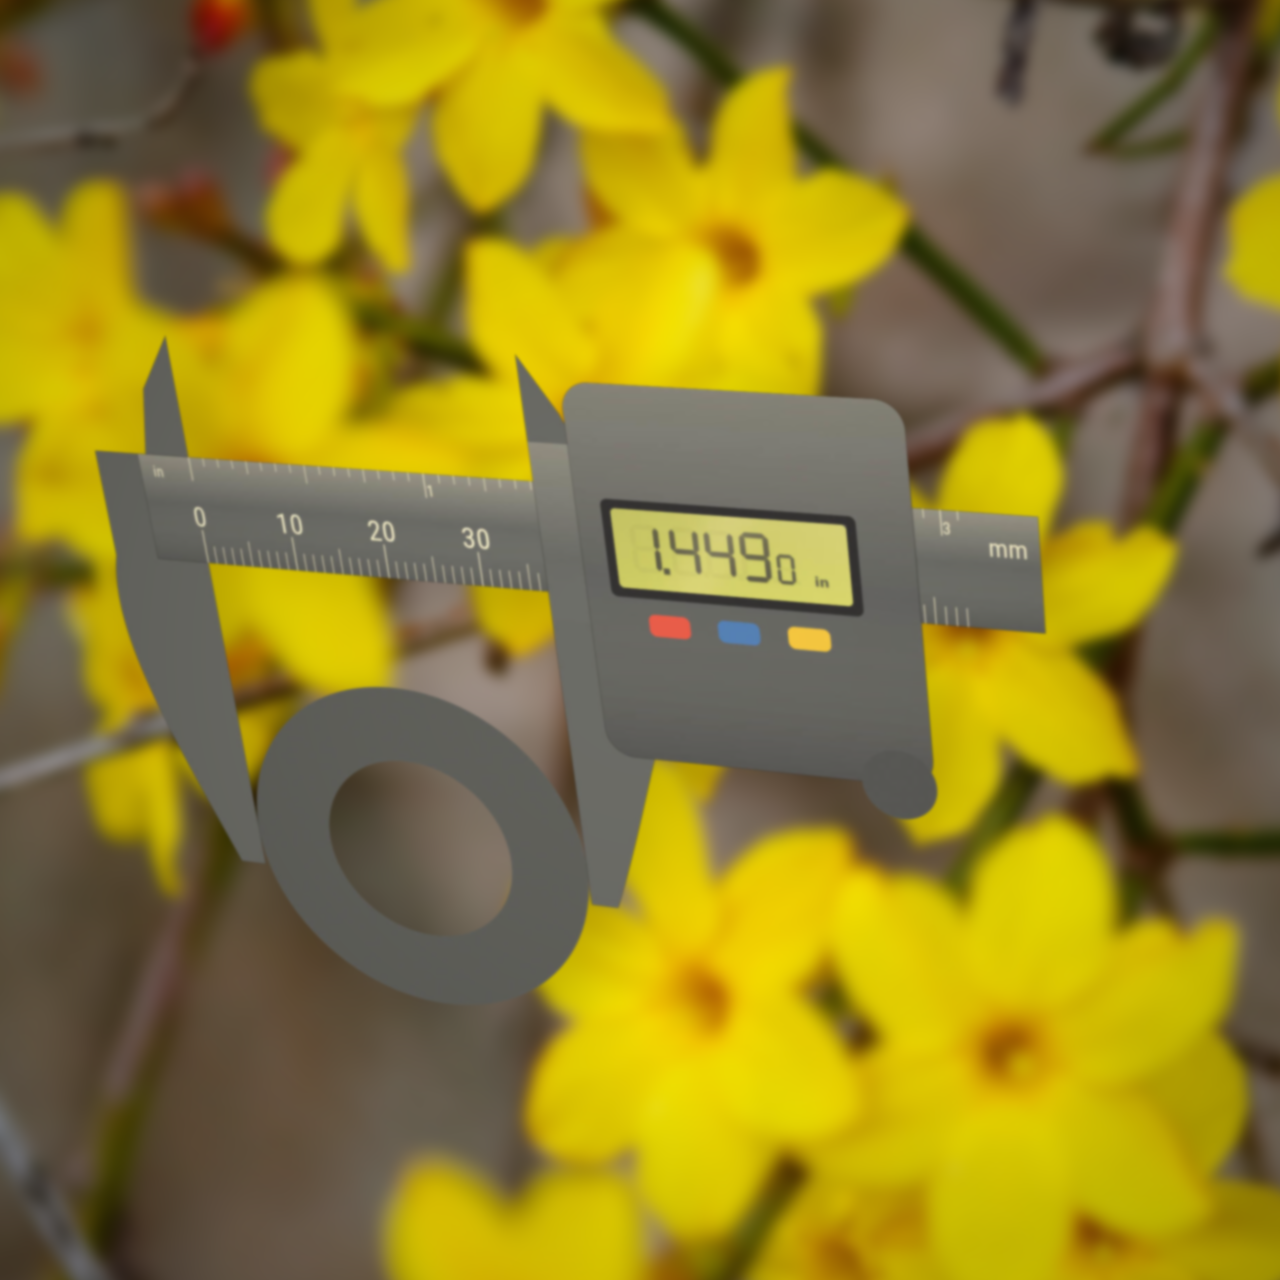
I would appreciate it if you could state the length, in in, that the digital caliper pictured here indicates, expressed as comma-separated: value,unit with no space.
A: 1.4490,in
